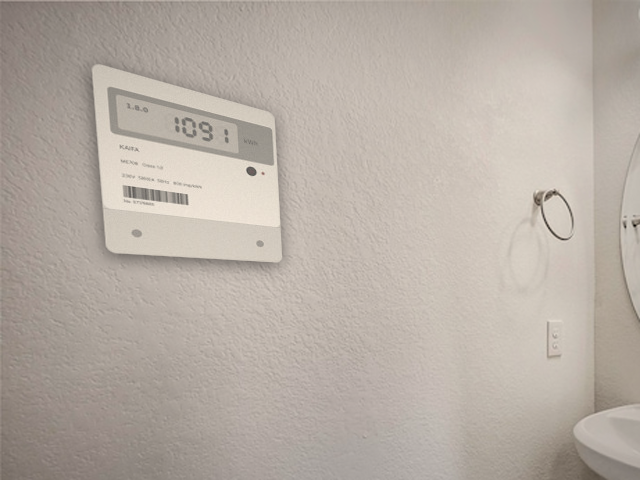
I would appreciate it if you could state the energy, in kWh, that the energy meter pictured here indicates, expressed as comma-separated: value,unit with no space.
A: 1091,kWh
